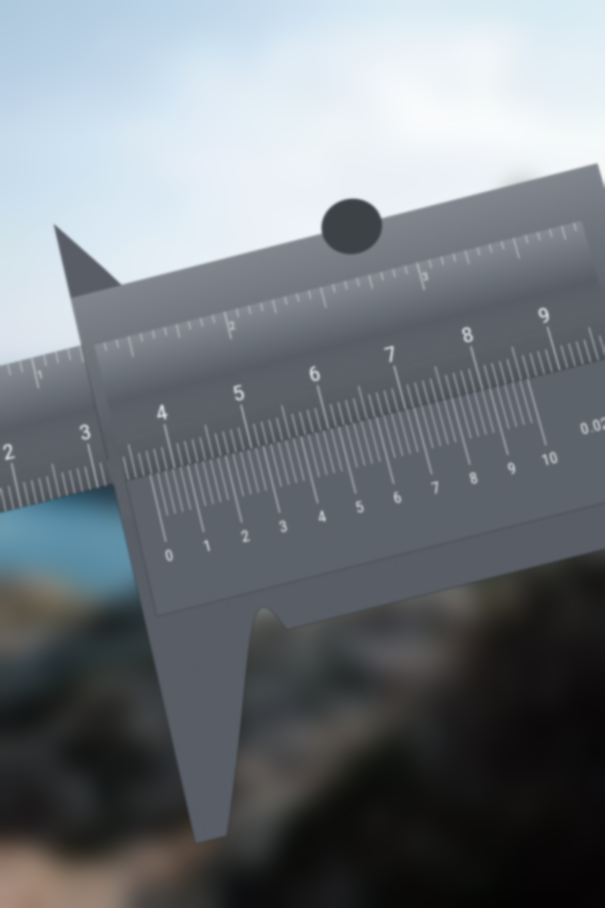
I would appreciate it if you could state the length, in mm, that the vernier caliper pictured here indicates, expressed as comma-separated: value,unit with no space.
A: 36.8,mm
